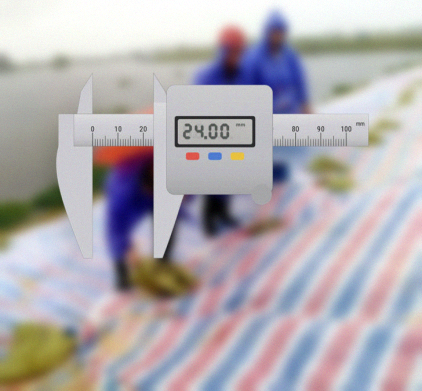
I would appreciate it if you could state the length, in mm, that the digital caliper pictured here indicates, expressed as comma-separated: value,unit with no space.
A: 24.00,mm
